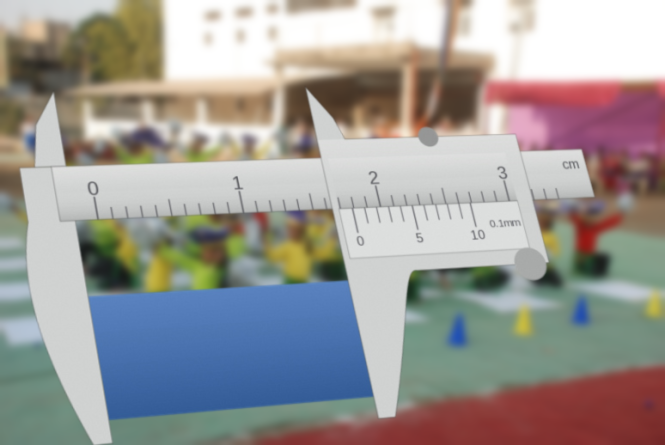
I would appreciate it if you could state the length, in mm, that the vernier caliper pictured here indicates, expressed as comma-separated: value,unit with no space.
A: 17.9,mm
